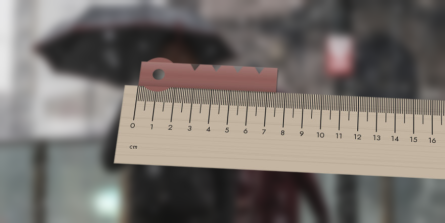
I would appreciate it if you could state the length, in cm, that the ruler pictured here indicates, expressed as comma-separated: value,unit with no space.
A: 7.5,cm
